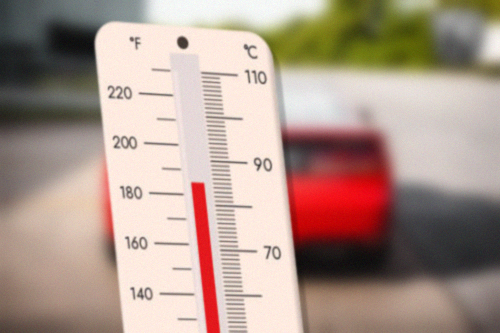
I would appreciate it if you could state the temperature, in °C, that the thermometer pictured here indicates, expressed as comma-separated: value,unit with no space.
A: 85,°C
